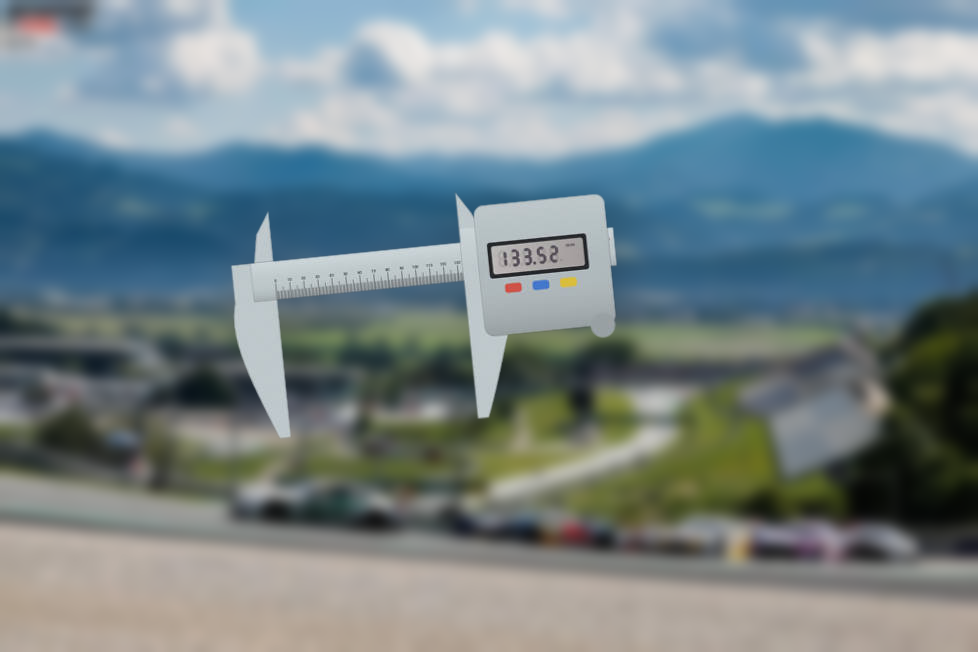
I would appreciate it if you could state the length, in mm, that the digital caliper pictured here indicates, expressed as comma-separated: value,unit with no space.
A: 133.52,mm
